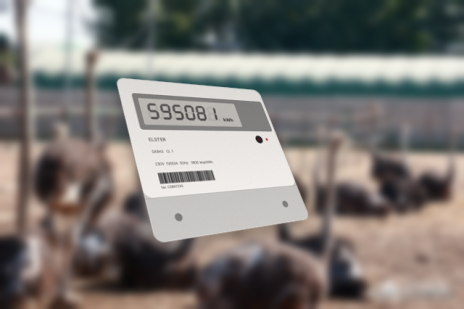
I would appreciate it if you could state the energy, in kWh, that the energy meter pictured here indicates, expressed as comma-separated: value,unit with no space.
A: 595081,kWh
